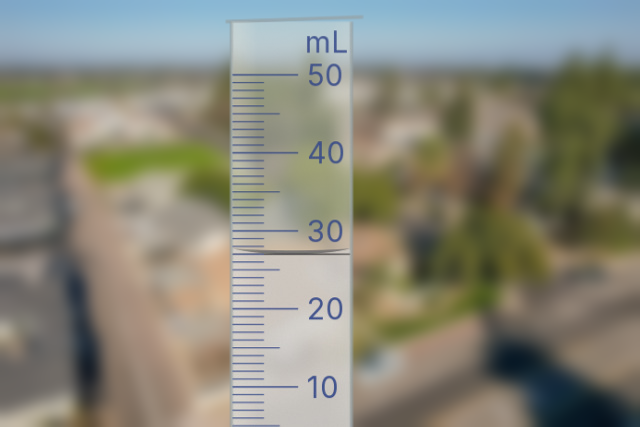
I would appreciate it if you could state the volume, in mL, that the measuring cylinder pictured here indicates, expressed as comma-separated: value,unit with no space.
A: 27,mL
